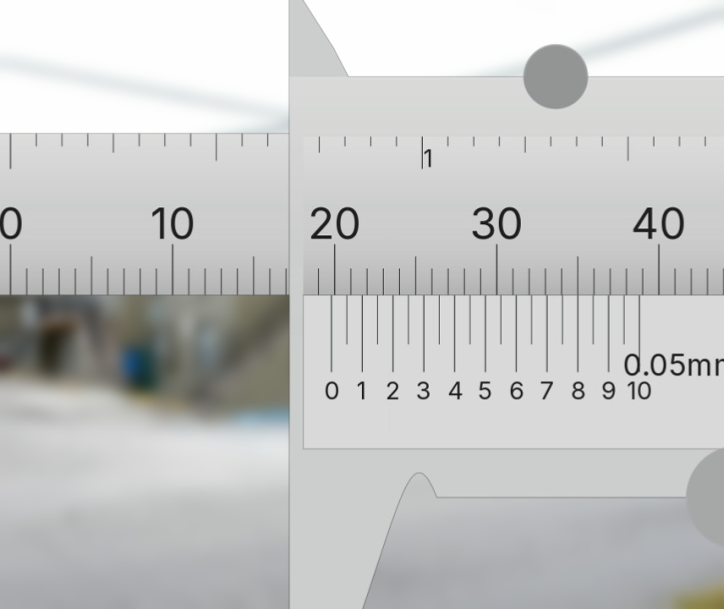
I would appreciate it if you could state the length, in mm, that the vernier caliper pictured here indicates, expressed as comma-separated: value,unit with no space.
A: 19.8,mm
